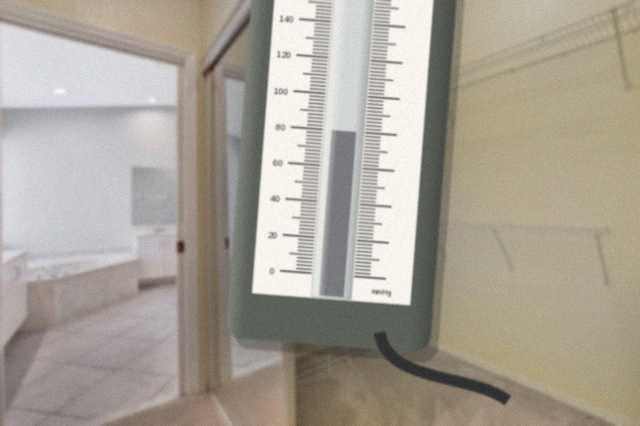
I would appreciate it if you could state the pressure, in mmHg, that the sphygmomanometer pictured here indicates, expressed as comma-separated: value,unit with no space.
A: 80,mmHg
